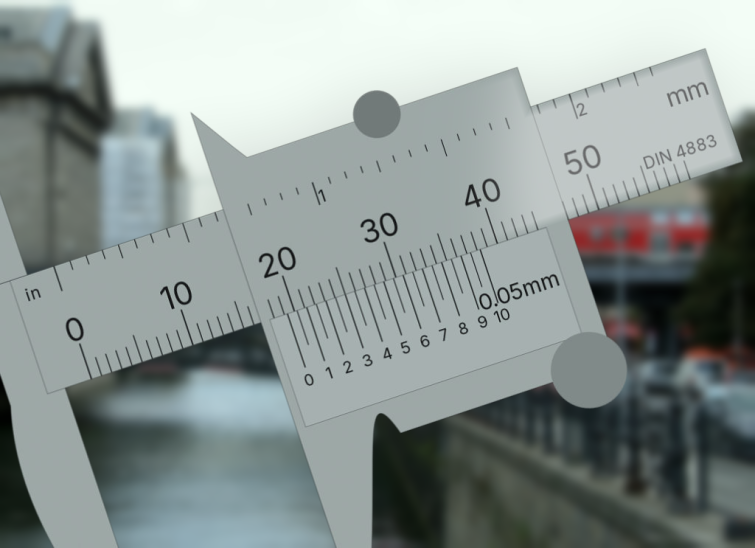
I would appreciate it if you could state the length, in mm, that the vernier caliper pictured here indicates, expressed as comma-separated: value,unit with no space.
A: 19.3,mm
